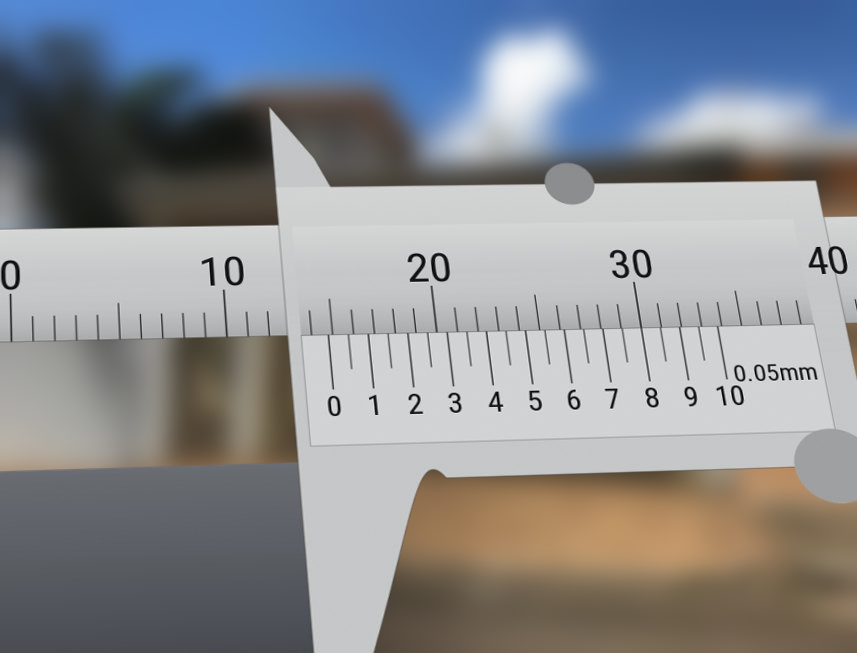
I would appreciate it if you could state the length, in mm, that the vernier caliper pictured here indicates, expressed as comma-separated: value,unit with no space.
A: 14.8,mm
